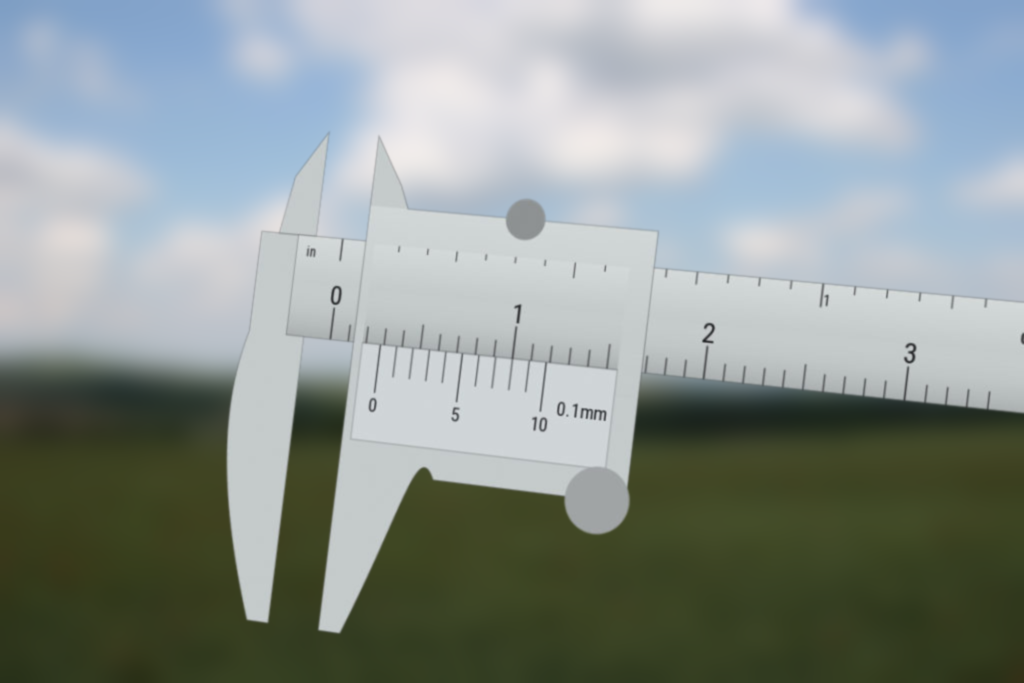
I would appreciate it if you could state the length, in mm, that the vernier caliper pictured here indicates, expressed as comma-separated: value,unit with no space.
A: 2.8,mm
